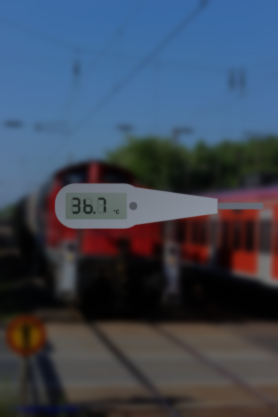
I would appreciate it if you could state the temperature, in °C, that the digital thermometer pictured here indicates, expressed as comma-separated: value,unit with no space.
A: 36.7,°C
